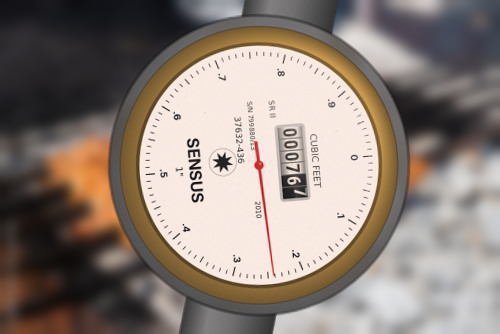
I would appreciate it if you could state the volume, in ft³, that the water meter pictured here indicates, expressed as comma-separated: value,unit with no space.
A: 767.24,ft³
